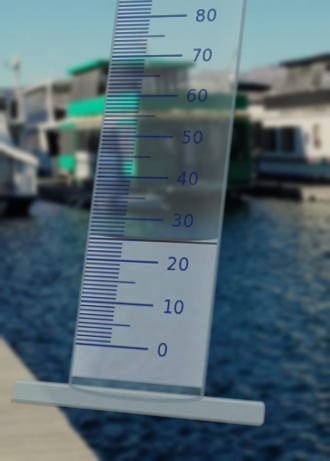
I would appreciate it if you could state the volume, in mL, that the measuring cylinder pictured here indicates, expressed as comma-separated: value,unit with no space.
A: 25,mL
